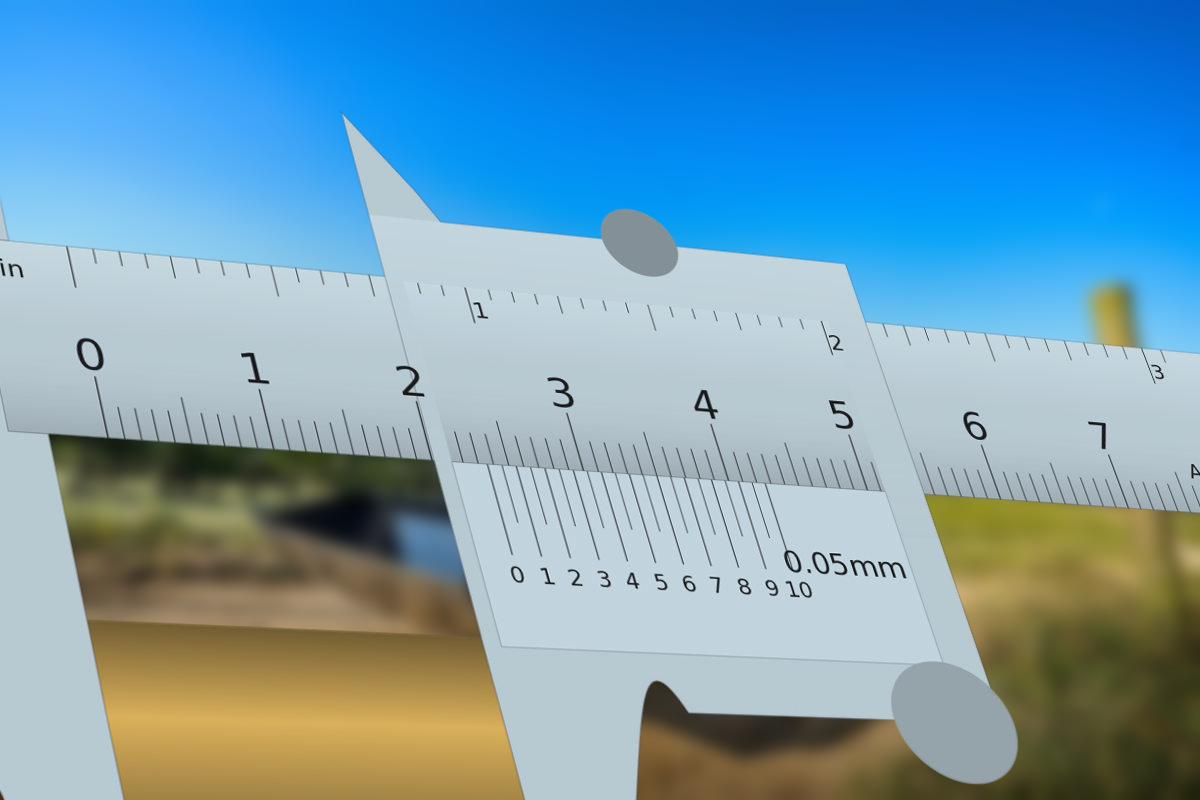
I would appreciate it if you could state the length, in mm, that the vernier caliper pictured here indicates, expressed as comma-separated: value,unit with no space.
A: 23.6,mm
